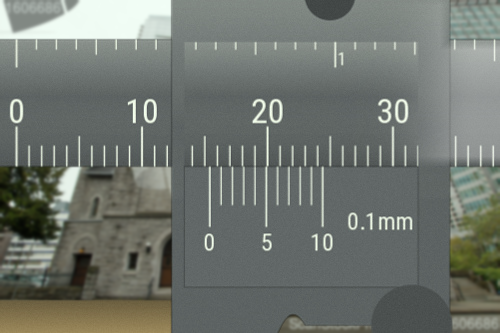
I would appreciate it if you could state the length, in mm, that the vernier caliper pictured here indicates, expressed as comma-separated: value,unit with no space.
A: 15.4,mm
